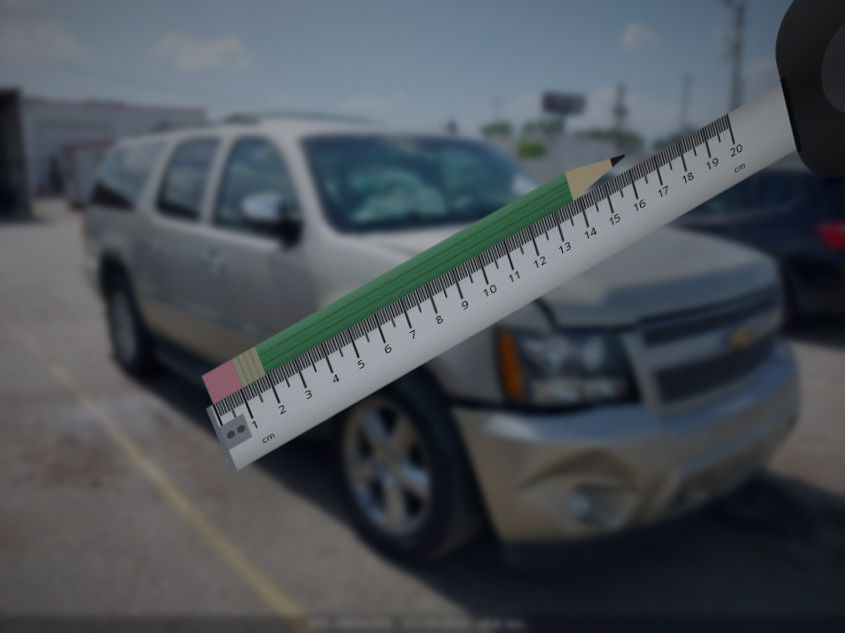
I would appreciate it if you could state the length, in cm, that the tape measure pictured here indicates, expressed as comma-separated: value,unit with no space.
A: 16,cm
